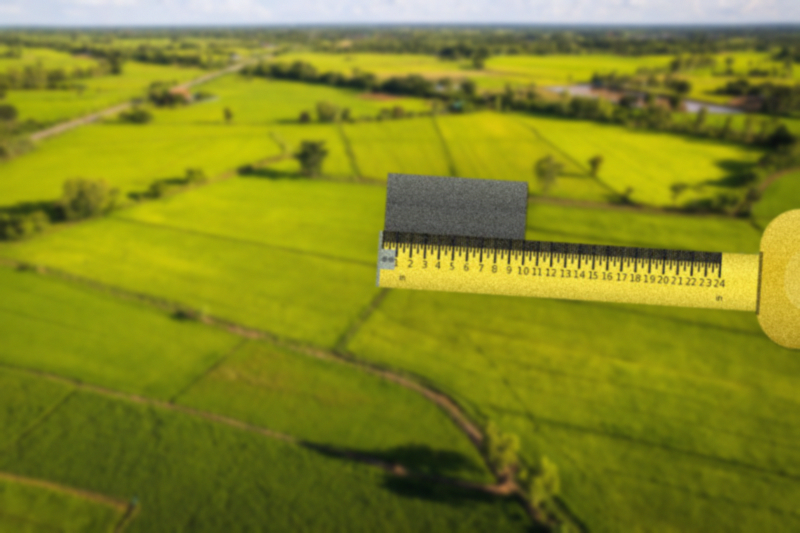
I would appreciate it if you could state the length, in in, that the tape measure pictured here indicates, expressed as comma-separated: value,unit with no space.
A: 10,in
